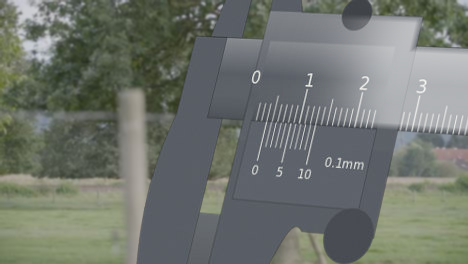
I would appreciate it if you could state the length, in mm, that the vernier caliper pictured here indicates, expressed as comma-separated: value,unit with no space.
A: 4.0,mm
